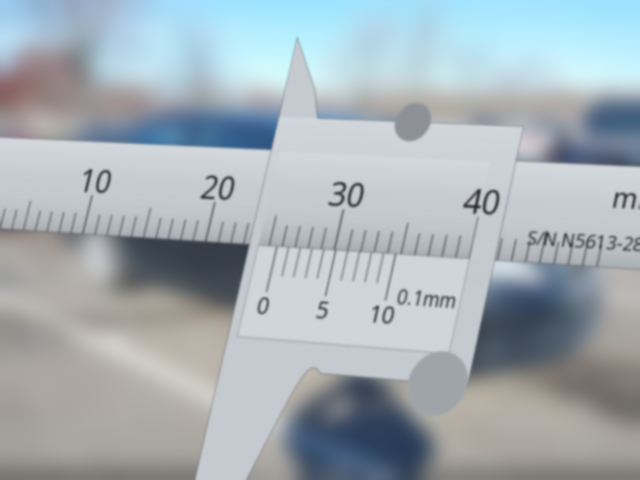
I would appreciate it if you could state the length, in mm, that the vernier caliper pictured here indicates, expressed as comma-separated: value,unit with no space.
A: 25.6,mm
